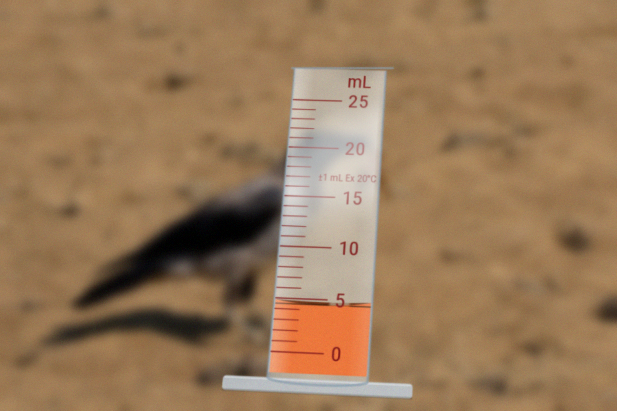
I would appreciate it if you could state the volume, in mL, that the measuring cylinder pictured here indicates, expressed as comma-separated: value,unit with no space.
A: 4.5,mL
